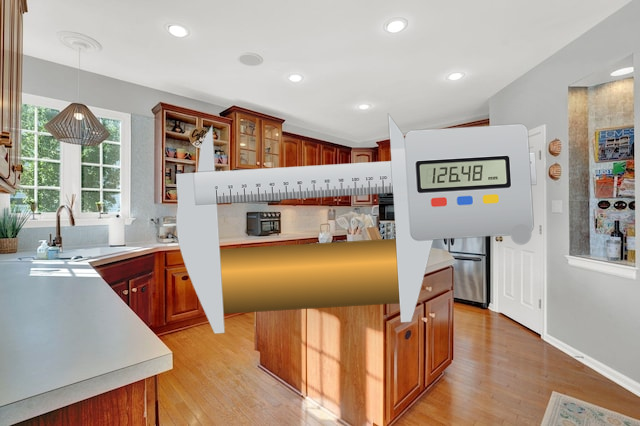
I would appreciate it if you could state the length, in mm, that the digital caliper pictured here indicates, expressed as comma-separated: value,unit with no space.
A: 126.48,mm
